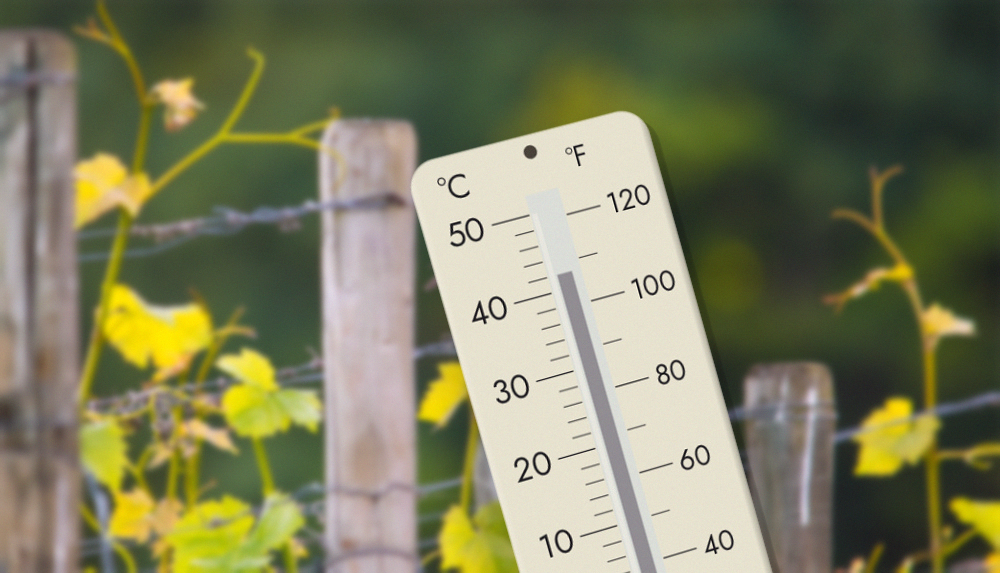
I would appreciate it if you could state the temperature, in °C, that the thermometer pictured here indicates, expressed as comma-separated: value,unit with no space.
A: 42,°C
